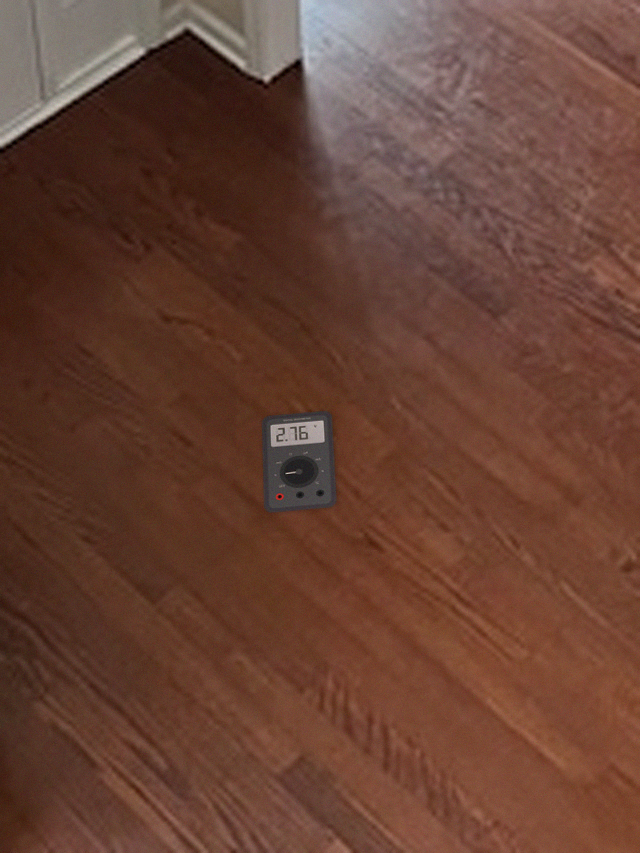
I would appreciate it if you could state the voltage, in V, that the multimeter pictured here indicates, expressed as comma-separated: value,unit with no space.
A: 2.76,V
